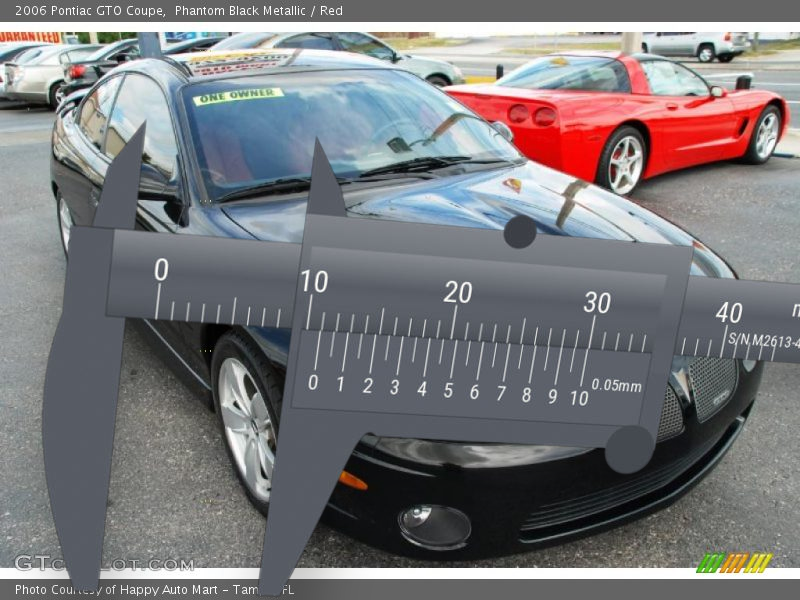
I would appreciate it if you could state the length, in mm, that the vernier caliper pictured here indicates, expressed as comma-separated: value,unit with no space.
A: 10.9,mm
